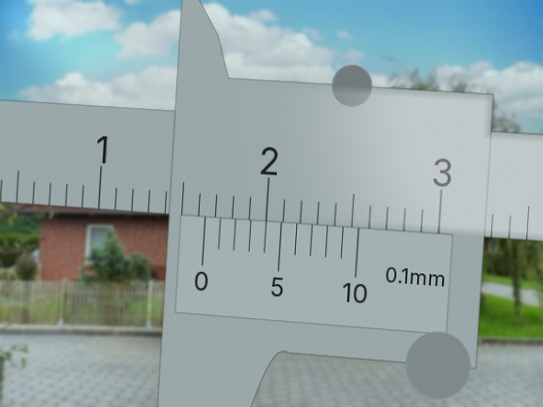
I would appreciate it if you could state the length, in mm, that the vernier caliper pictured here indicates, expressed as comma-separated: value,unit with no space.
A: 16.4,mm
